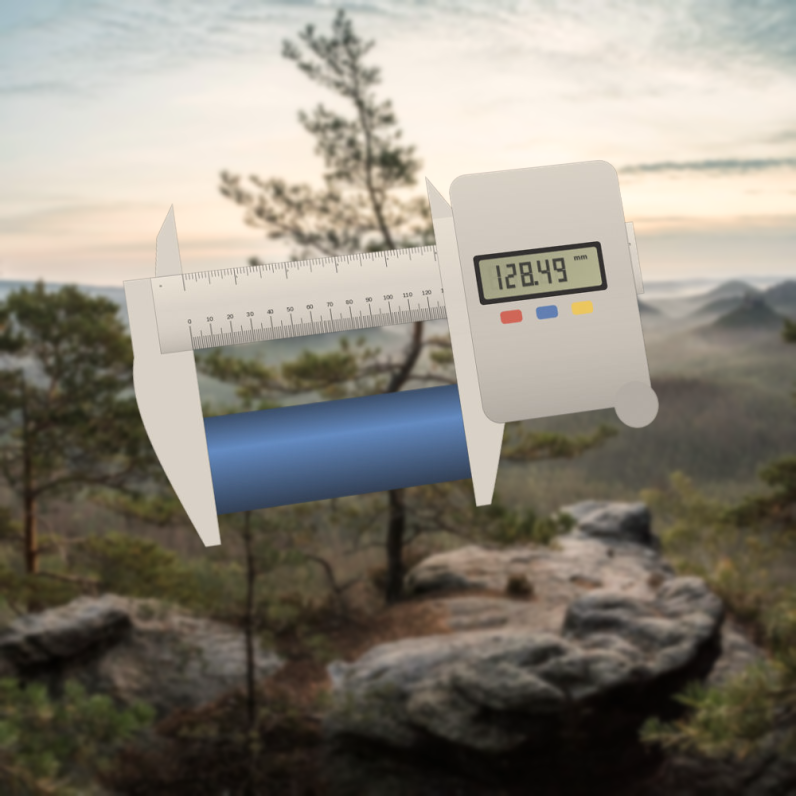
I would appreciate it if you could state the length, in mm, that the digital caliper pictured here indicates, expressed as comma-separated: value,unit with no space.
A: 128.49,mm
